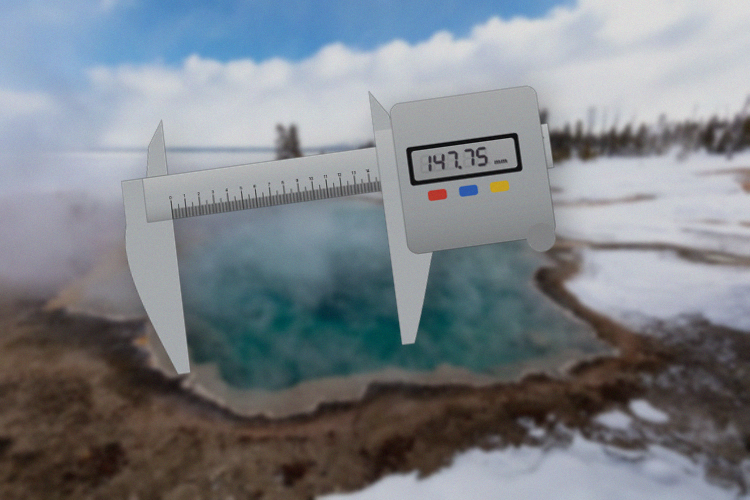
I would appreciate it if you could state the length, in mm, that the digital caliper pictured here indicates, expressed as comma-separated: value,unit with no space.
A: 147.75,mm
